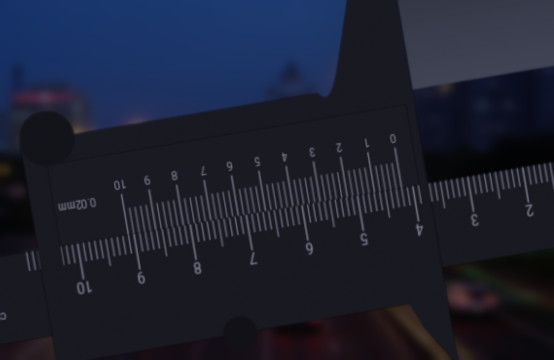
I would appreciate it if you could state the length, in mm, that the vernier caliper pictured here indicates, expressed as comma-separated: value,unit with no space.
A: 42.0,mm
